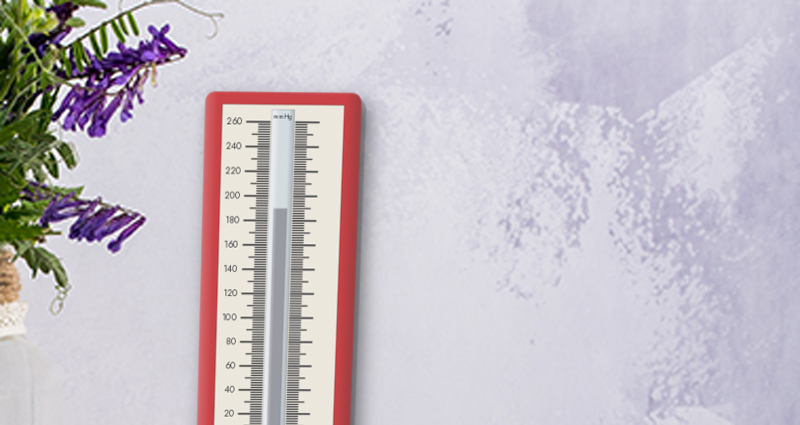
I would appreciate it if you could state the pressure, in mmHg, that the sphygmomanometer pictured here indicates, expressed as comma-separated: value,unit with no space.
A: 190,mmHg
